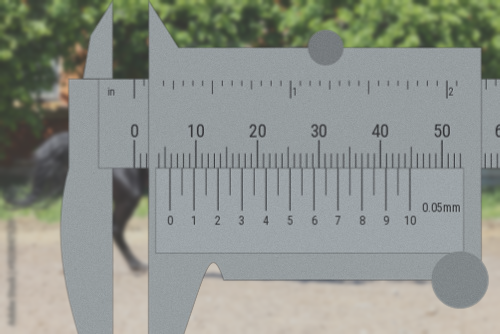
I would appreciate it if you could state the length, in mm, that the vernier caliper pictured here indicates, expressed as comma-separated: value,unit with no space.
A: 5.8,mm
